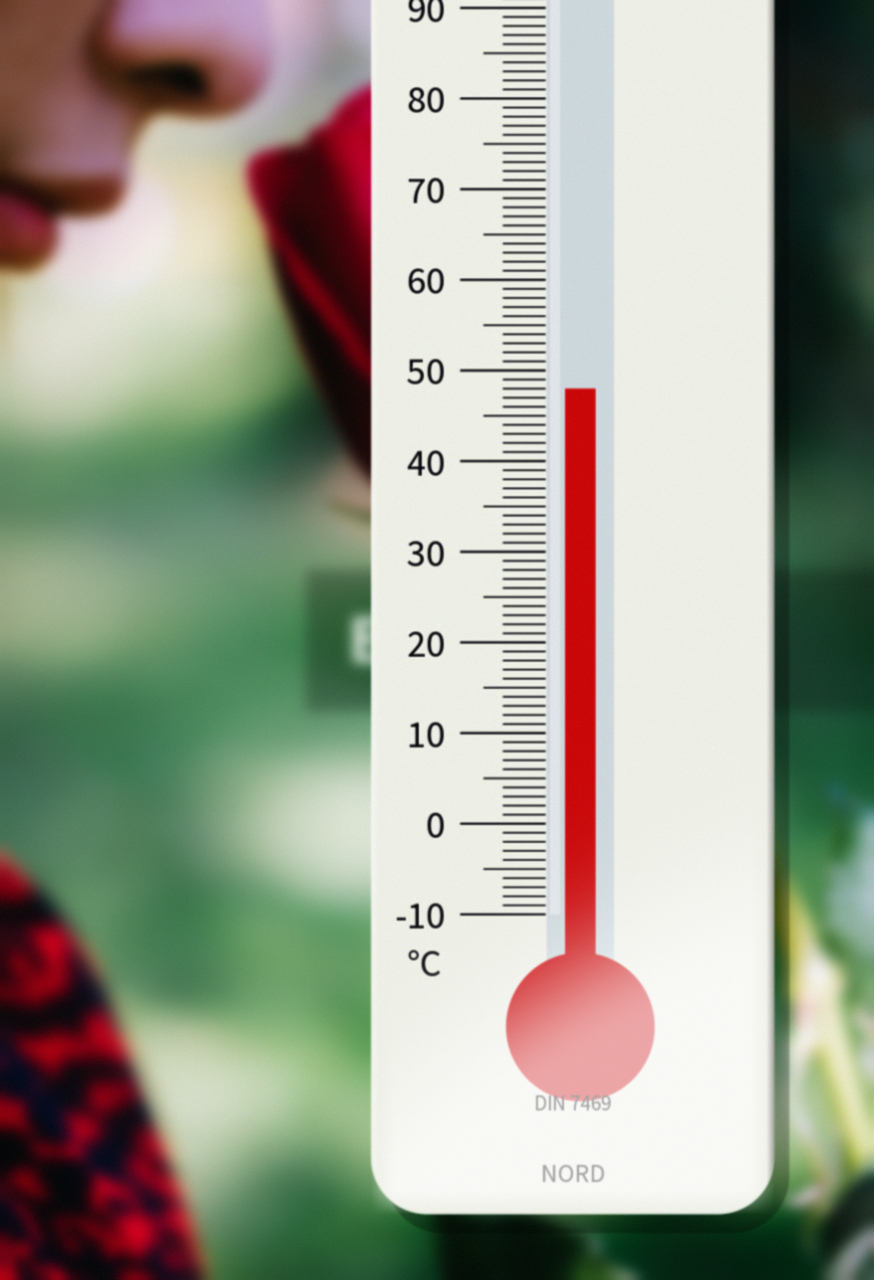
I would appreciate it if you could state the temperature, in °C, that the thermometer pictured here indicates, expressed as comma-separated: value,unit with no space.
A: 48,°C
